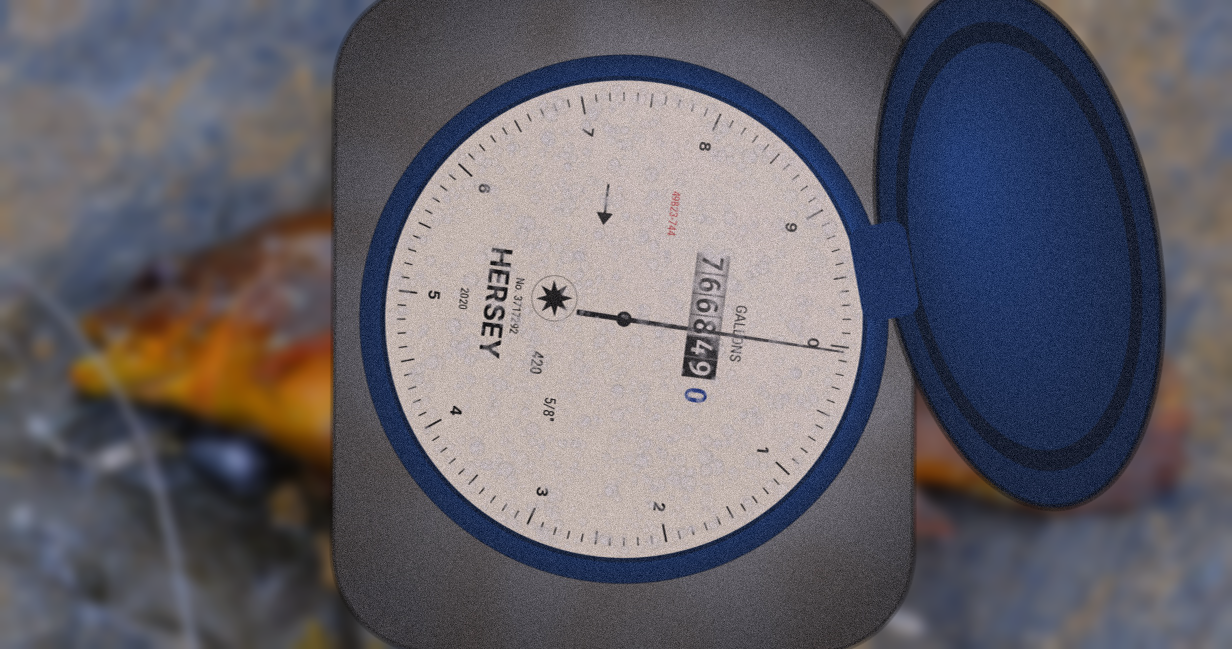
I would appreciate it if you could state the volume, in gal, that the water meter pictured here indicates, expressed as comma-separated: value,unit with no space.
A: 7668490.0,gal
